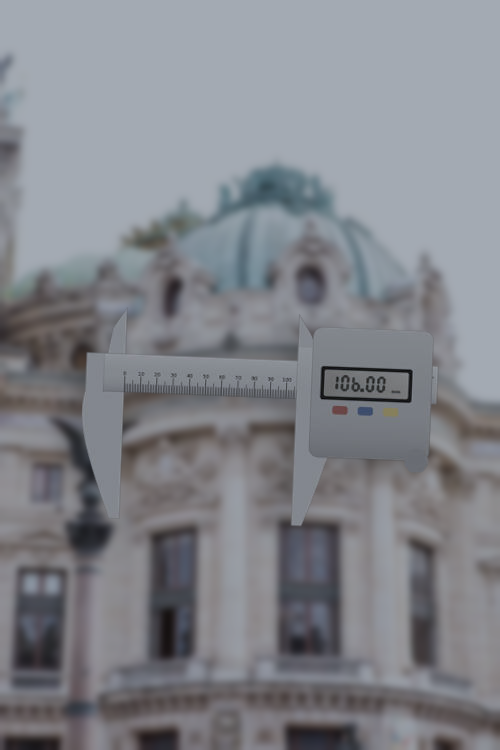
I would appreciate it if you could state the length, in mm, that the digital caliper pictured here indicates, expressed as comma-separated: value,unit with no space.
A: 106.00,mm
